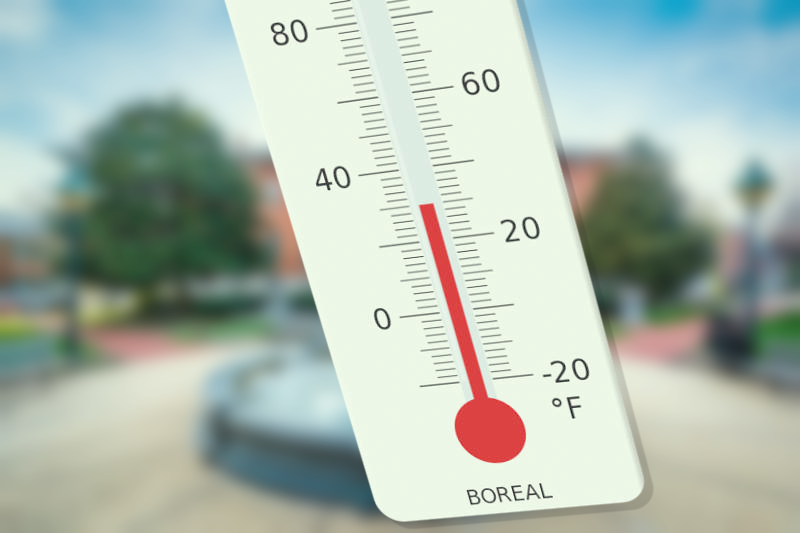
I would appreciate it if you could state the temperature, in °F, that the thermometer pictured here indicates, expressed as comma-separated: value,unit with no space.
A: 30,°F
